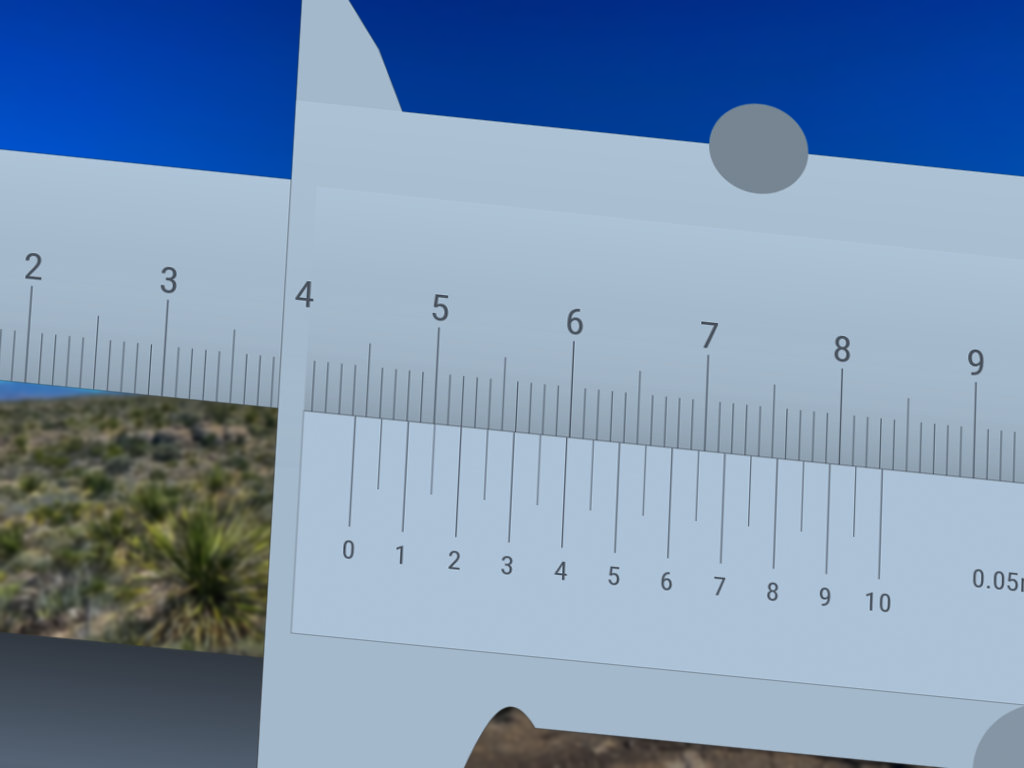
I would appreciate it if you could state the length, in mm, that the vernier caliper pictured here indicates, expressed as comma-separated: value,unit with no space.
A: 44.2,mm
